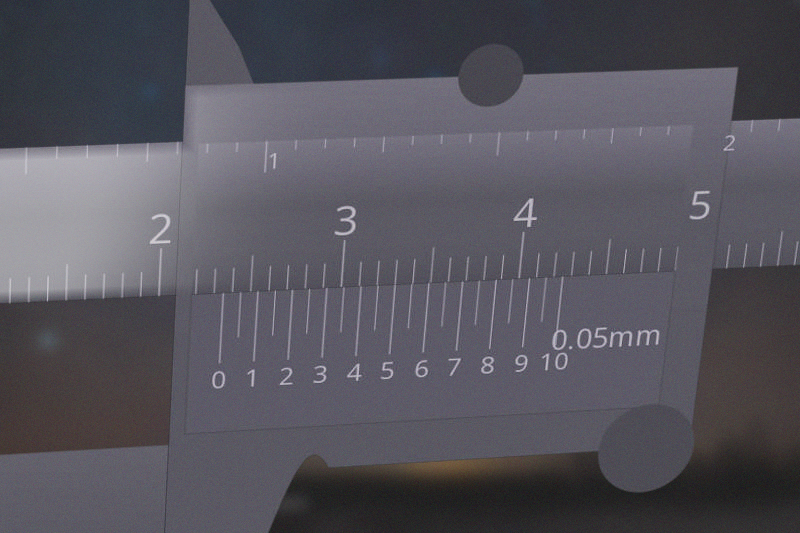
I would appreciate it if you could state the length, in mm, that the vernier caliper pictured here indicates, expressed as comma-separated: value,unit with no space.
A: 23.5,mm
